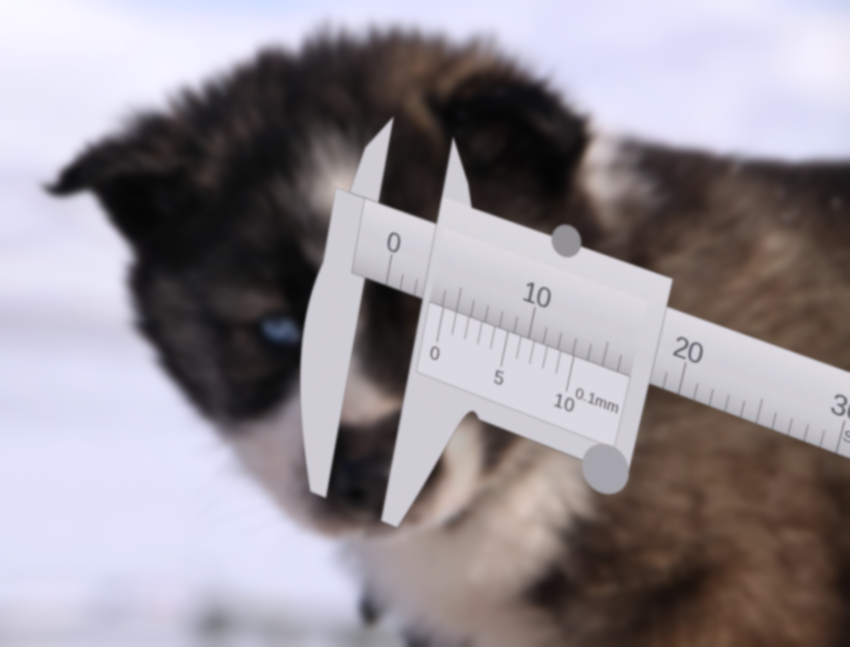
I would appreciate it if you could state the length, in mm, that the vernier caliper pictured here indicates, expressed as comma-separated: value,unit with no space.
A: 4.1,mm
